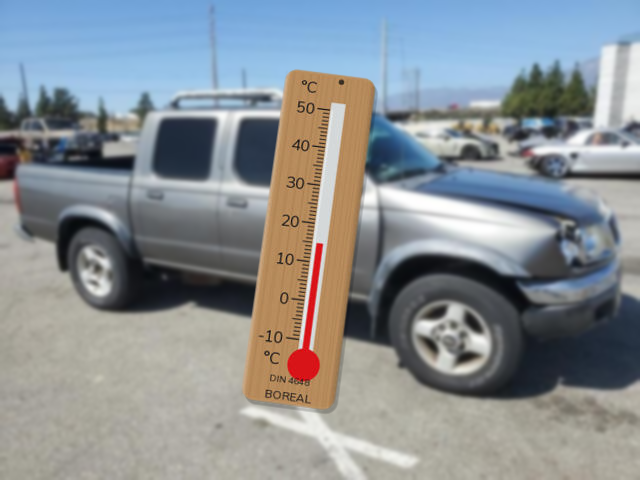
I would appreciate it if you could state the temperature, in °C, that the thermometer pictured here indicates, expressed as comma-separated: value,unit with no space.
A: 15,°C
